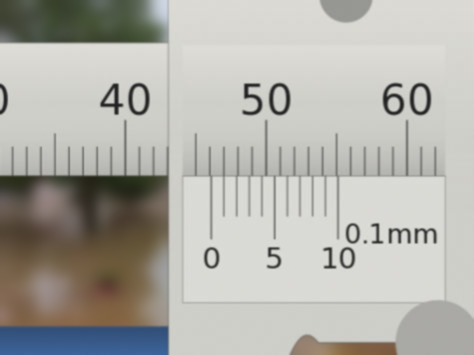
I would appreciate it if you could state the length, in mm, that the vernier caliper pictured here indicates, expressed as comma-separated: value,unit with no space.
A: 46.1,mm
